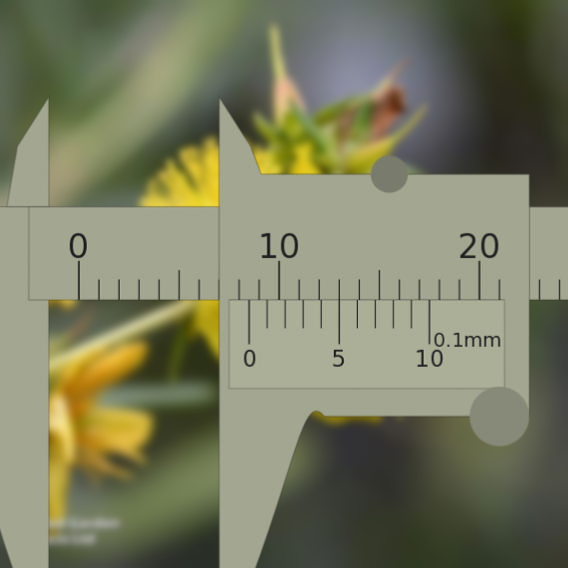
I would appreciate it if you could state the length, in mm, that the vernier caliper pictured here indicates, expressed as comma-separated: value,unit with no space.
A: 8.5,mm
